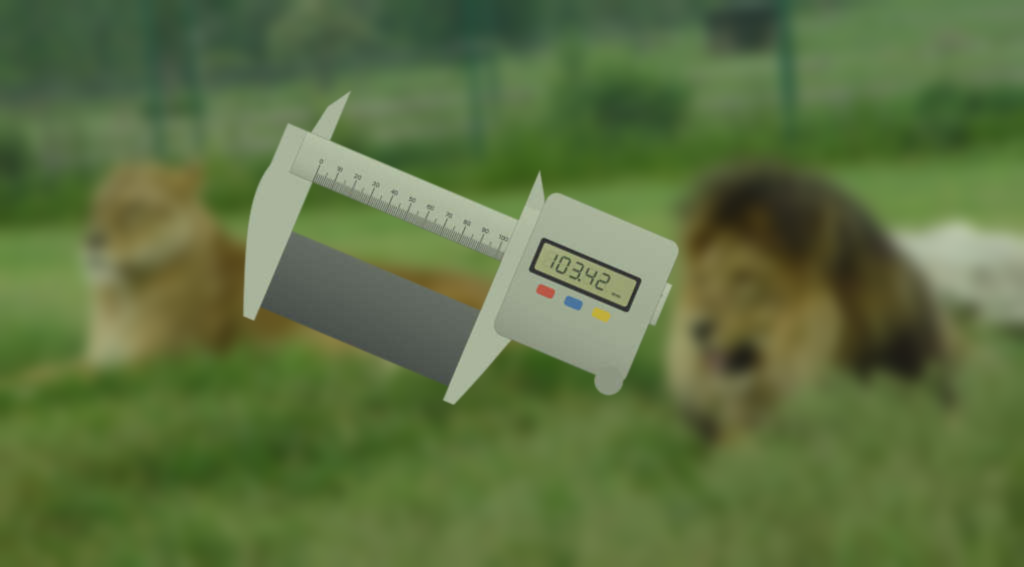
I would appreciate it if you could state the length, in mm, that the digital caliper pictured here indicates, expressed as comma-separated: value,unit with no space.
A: 103.42,mm
